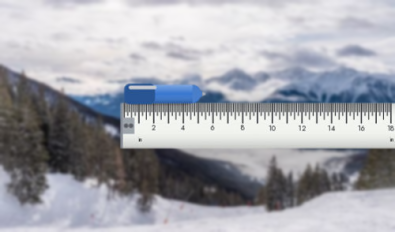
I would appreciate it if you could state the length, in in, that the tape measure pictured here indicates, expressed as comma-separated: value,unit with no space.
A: 5.5,in
